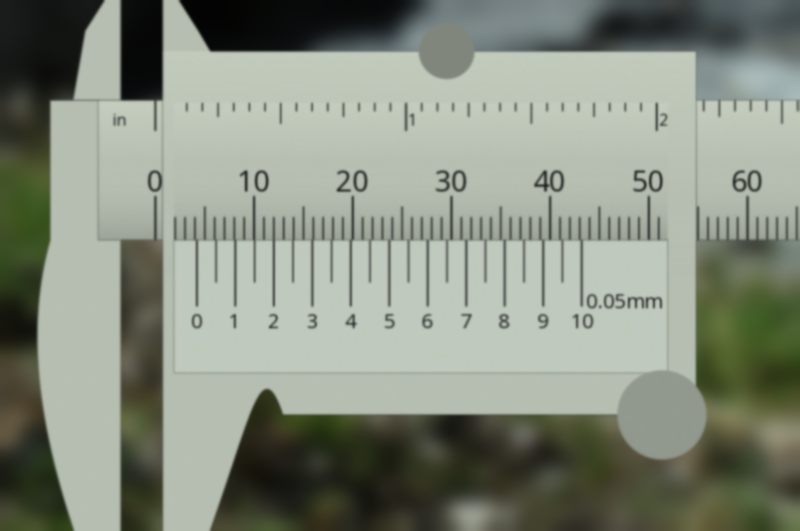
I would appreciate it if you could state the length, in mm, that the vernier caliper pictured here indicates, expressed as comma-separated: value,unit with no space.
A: 4.2,mm
